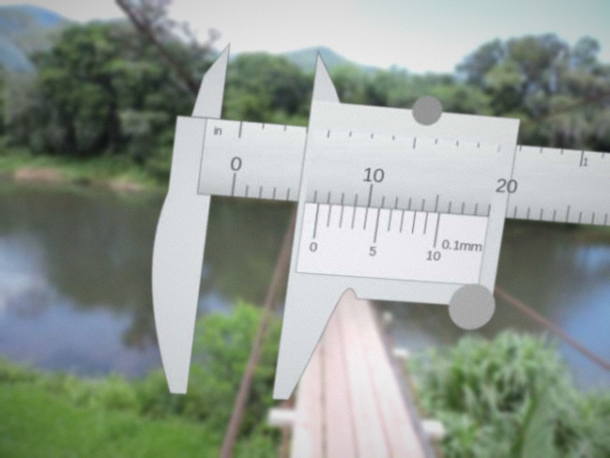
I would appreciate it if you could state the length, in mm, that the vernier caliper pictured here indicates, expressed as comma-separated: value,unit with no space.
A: 6.3,mm
